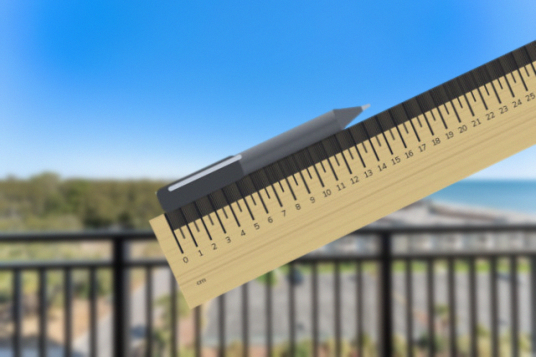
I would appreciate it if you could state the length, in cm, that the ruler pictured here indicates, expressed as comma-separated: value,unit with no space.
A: 15,cm
